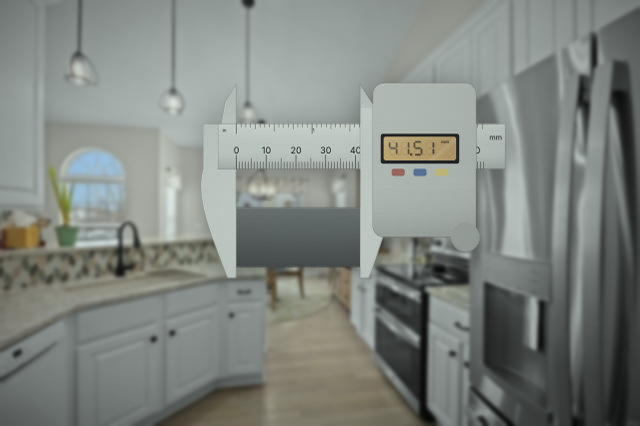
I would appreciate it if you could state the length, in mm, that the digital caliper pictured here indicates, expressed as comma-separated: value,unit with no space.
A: 41.51,mm
